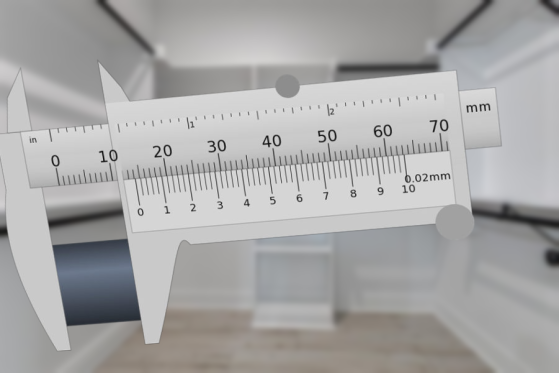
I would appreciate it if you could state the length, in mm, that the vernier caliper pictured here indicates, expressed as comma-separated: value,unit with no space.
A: 14.2,mm
